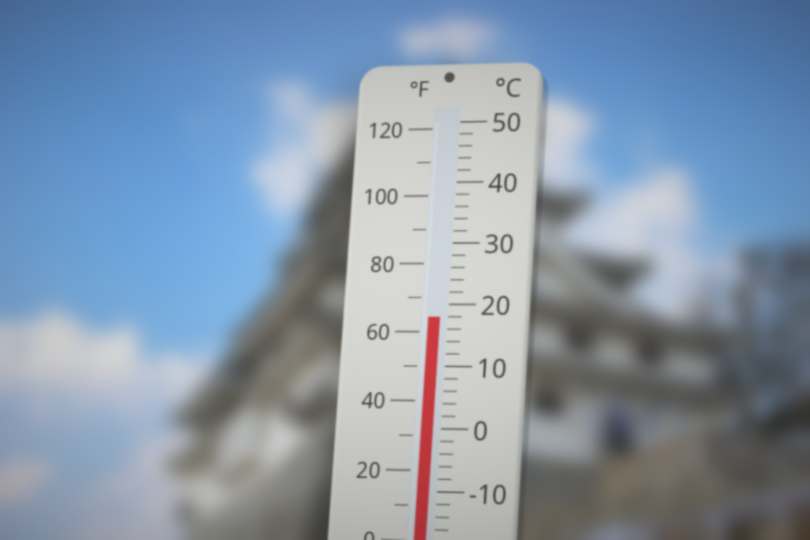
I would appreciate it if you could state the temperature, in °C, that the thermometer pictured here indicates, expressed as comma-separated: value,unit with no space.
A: 18,°C
